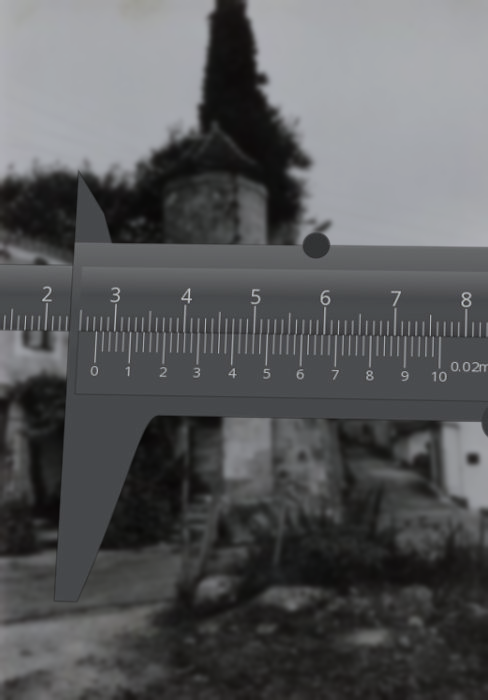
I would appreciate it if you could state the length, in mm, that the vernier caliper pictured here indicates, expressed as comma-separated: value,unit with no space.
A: 27.4,mm
